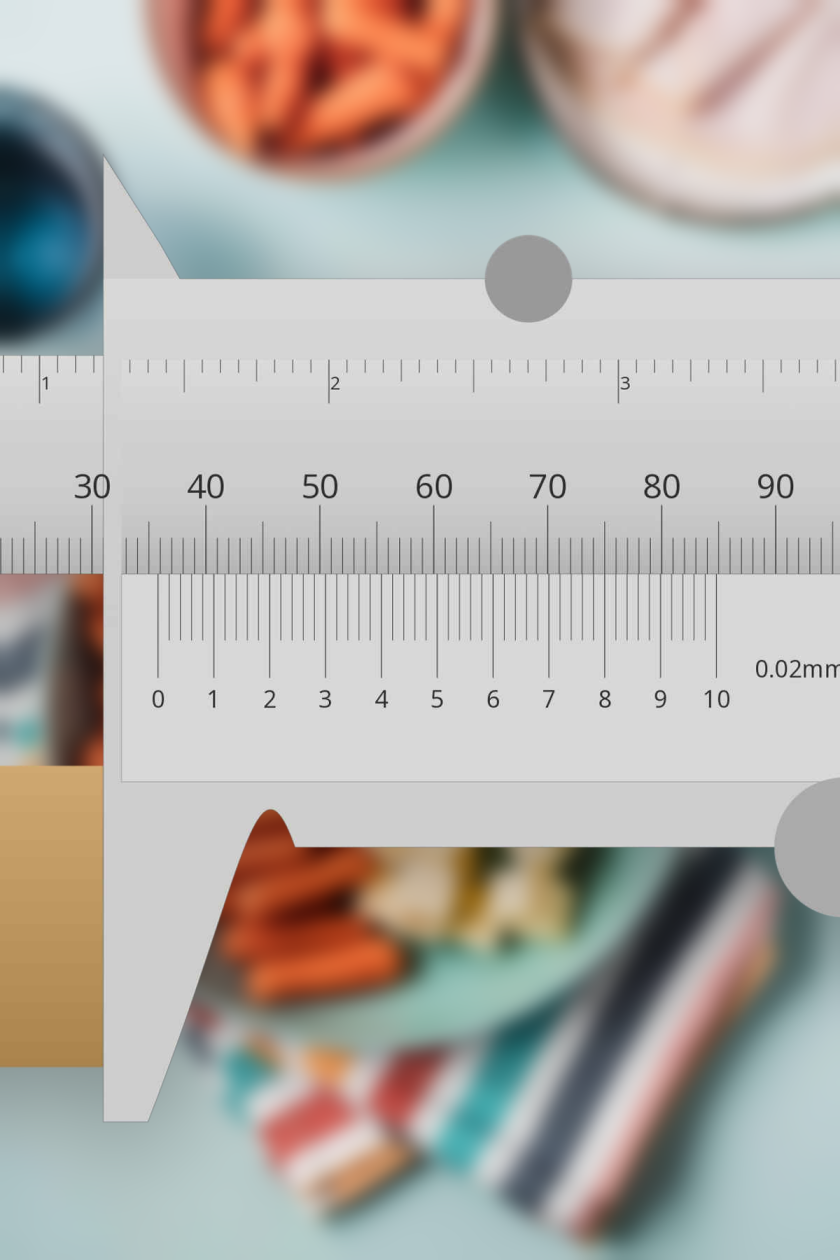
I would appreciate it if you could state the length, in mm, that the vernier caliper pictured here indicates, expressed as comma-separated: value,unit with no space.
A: 35.8,mm
